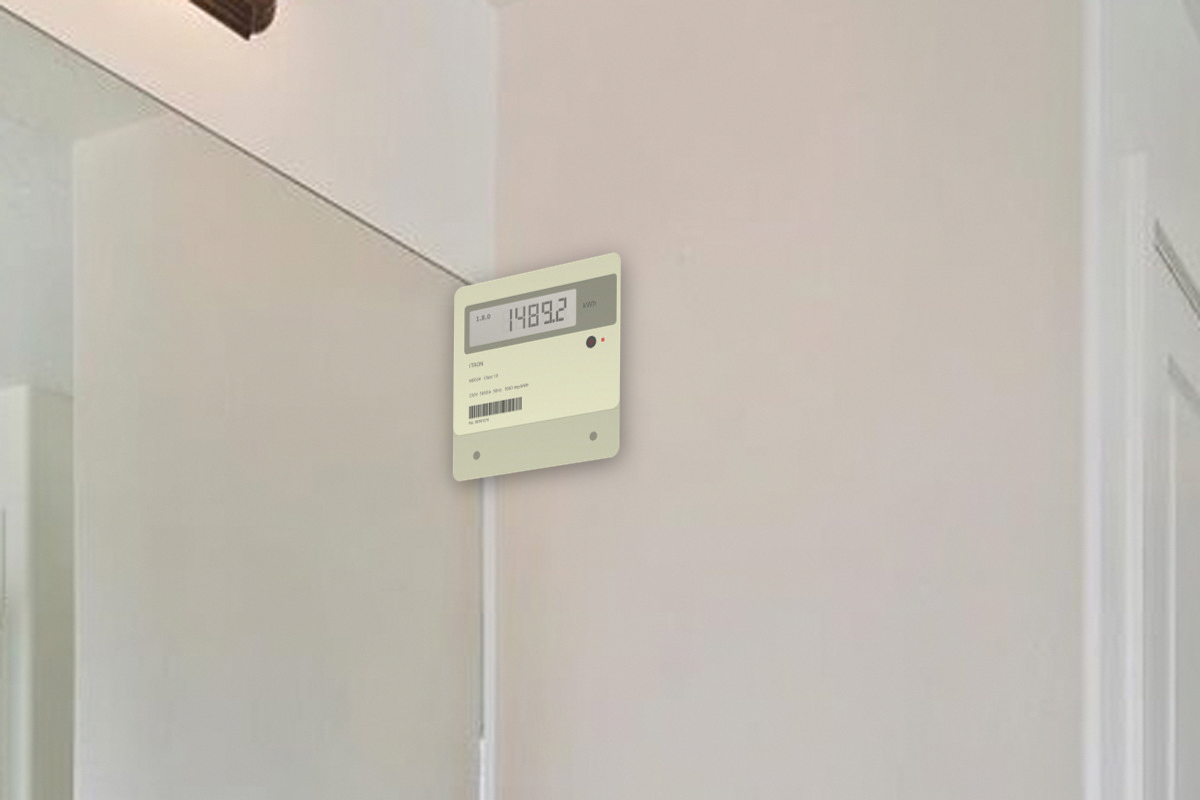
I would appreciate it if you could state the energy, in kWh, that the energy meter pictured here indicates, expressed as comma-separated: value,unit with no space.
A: 1489.2,kWh
